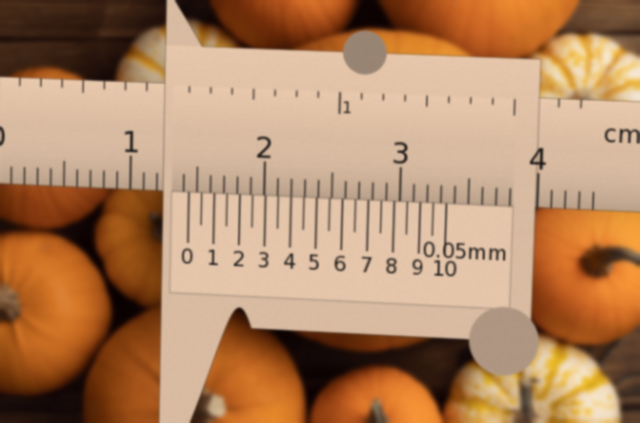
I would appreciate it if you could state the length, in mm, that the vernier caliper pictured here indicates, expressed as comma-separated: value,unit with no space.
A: 14.4,mm
